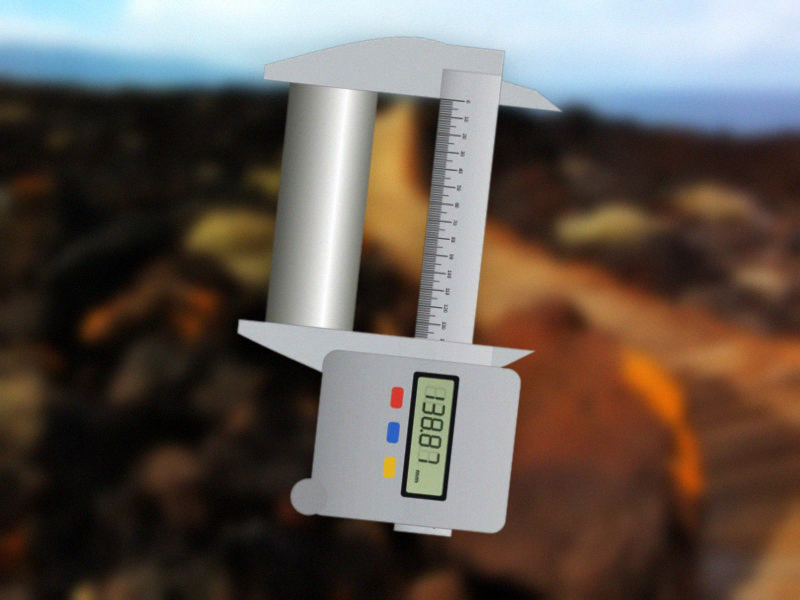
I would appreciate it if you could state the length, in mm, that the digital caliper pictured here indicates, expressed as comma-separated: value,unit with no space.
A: 138.87,mm
